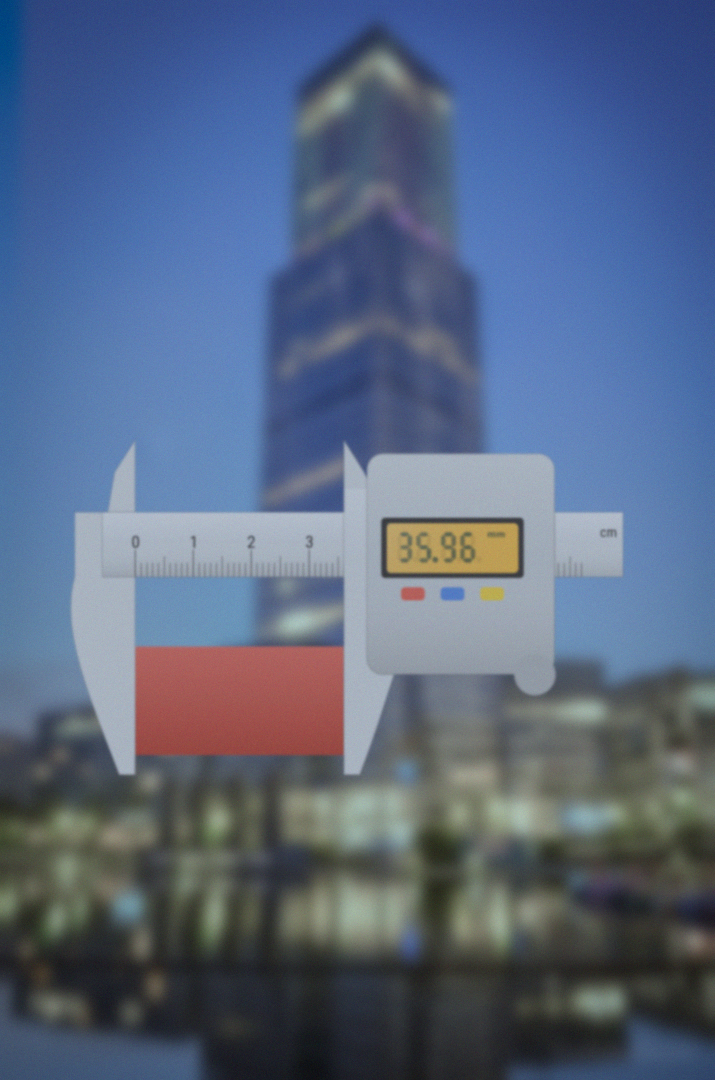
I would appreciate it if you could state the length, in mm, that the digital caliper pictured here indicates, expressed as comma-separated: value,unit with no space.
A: 35.96,mm
